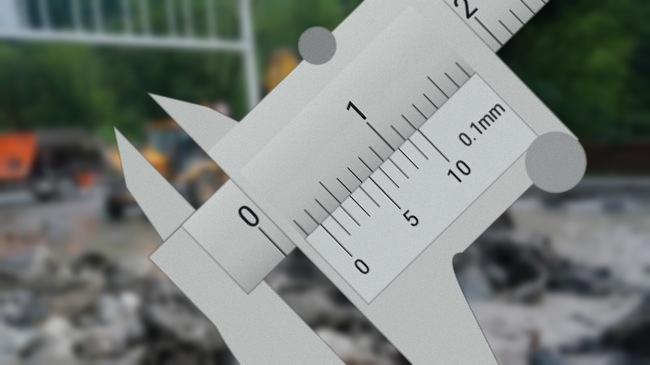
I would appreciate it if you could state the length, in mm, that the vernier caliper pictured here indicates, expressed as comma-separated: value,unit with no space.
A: 3.1,mm
